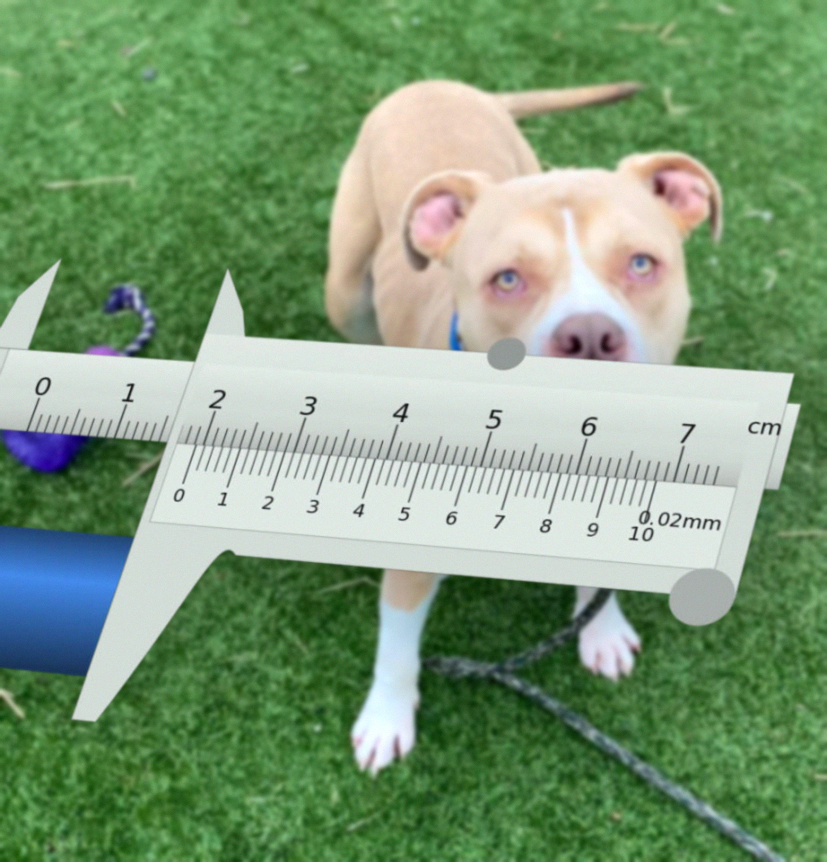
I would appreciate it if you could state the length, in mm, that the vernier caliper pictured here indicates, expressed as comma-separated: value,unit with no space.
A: 19.2,mm
